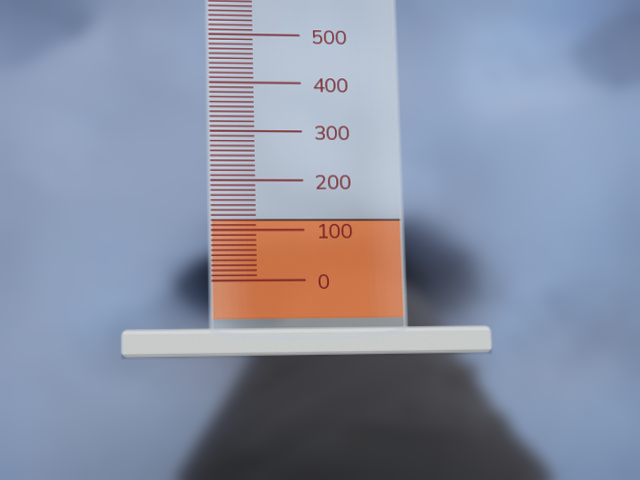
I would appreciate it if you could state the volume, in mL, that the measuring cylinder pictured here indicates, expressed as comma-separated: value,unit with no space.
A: 120,mL
